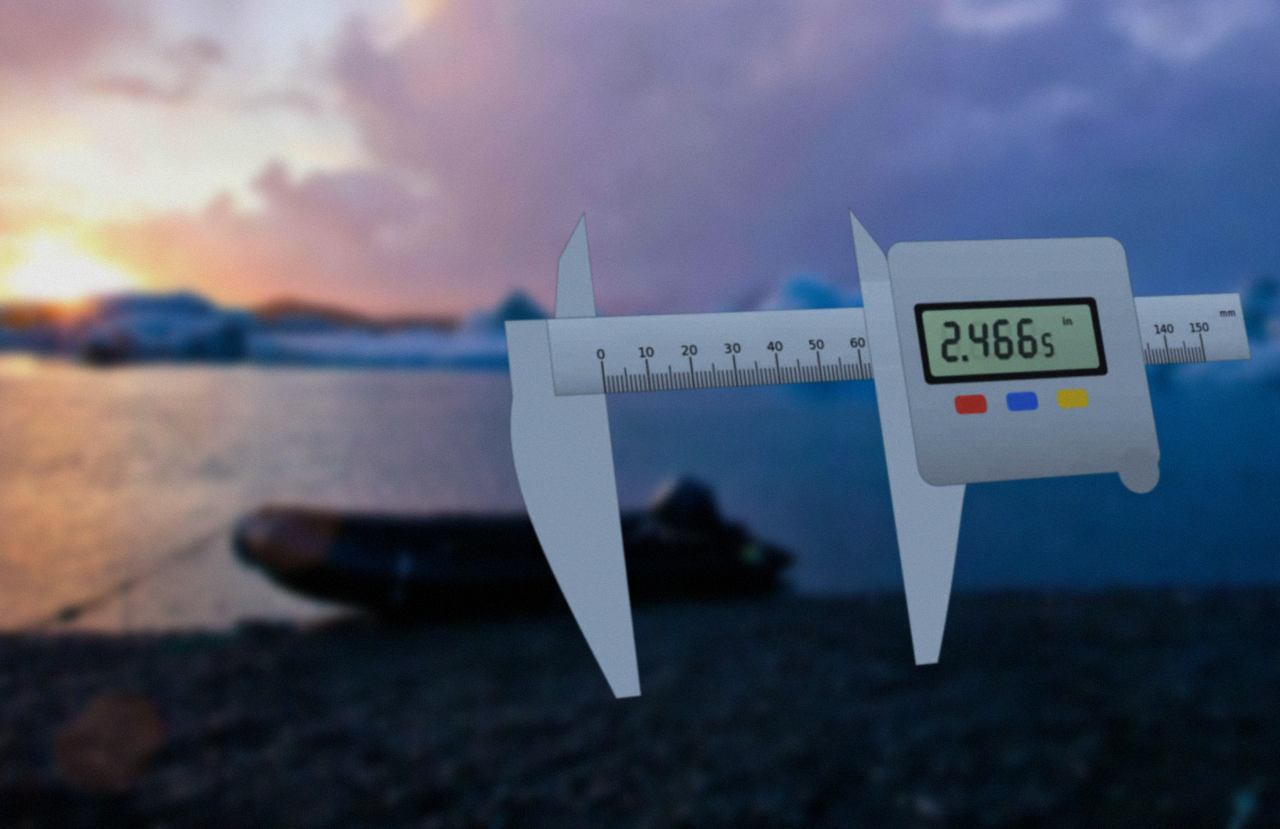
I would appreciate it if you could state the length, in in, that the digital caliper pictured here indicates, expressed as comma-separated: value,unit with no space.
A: 2.4665,in
